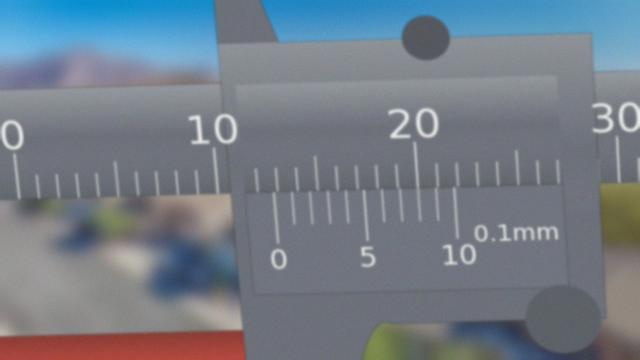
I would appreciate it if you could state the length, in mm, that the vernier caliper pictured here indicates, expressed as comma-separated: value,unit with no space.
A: 12.8,mm
